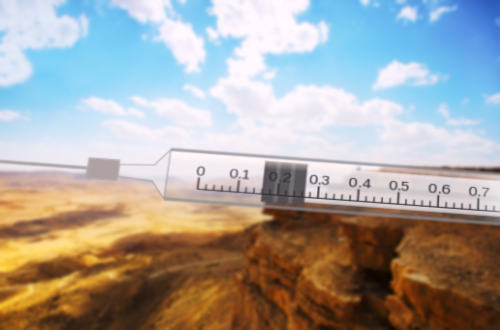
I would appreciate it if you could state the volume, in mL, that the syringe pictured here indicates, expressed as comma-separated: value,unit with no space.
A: 0.16,mL
